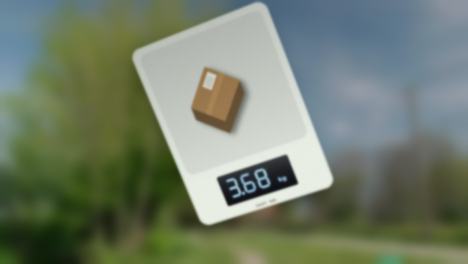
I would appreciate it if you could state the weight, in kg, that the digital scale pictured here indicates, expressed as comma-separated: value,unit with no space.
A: 3.68,kg
